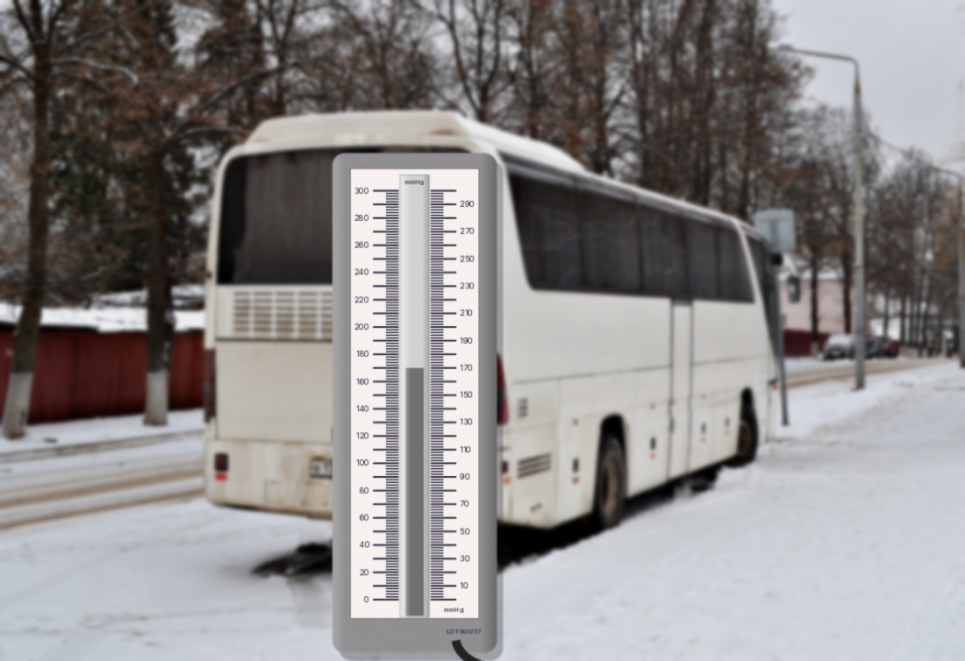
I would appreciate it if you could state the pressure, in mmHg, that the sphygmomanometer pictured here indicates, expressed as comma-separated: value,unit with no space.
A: 170,mmHg
